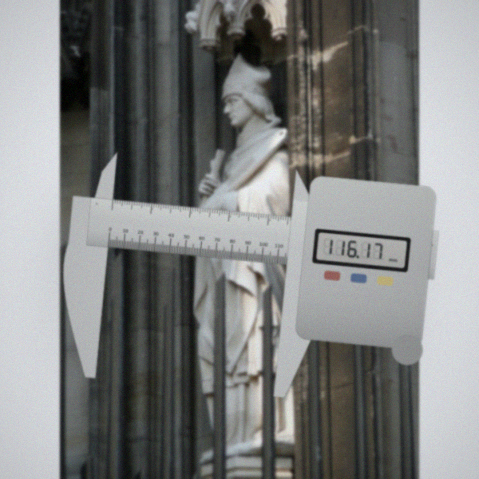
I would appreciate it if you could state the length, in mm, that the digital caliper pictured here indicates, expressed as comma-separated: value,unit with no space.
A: 116.17,mm
